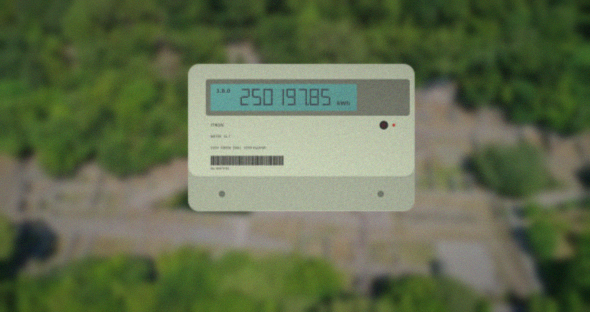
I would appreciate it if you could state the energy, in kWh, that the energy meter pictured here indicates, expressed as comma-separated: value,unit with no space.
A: 250197.85,kWh
